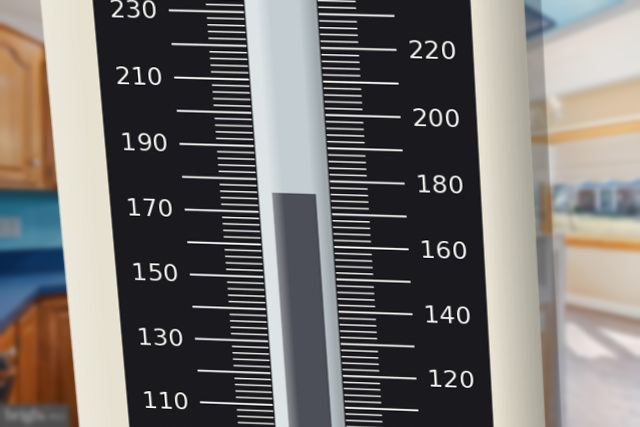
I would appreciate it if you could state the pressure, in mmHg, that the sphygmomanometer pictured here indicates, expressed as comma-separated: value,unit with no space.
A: 176,mmHg
